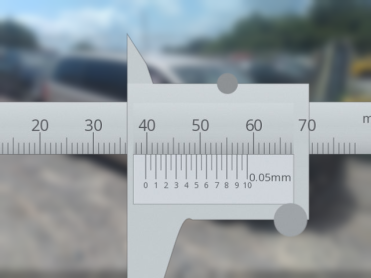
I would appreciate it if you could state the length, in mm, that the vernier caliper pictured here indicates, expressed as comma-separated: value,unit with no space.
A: 39.8,mm
